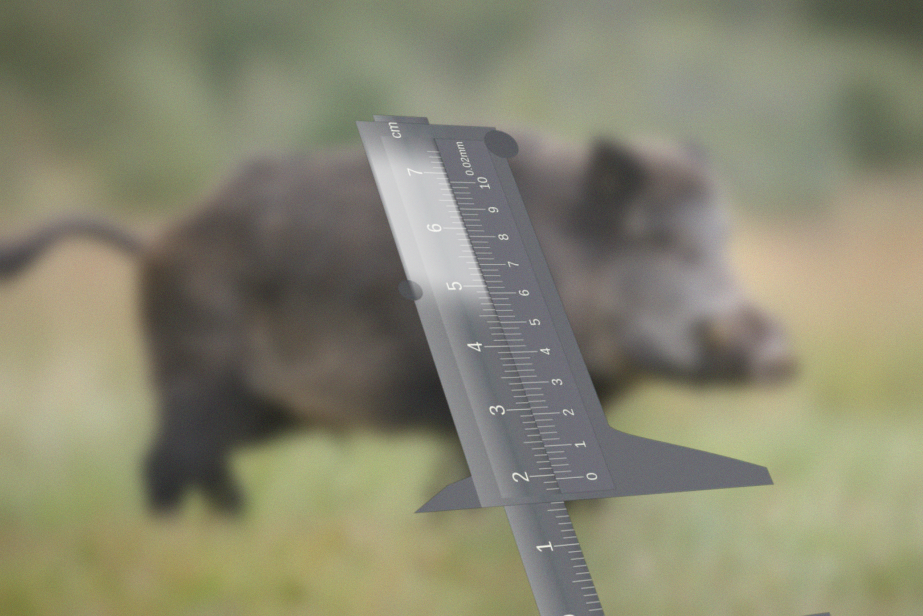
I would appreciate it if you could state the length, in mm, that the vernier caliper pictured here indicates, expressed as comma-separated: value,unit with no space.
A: 19.4,mm
